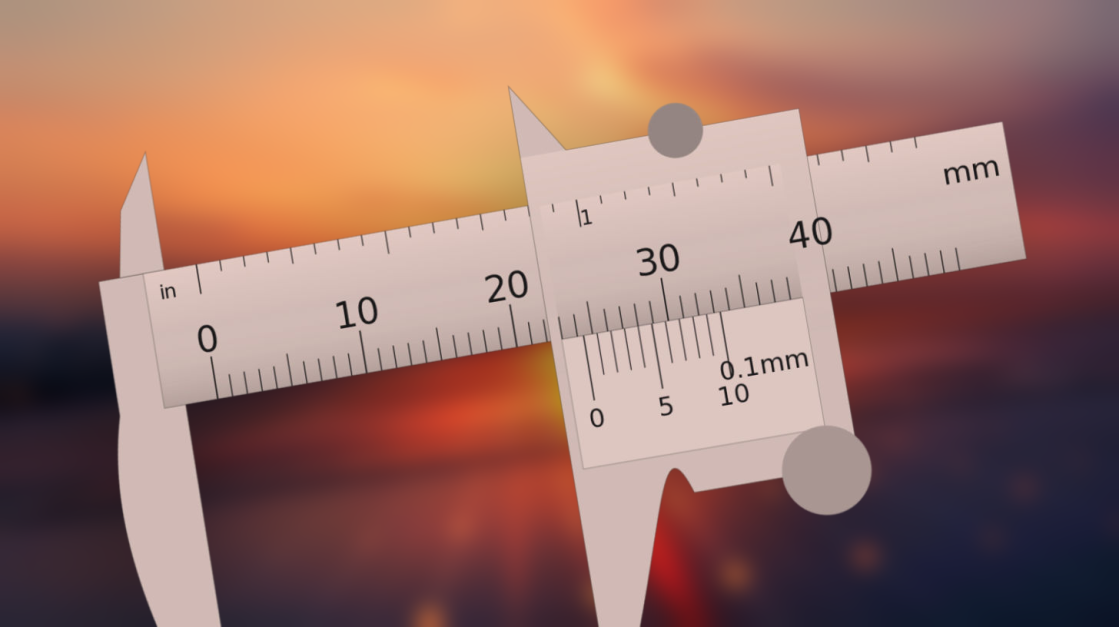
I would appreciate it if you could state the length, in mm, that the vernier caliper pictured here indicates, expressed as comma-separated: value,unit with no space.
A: 24.4,mm
